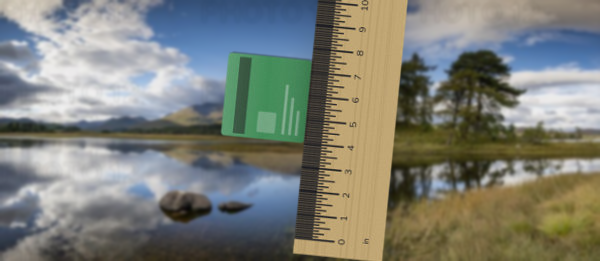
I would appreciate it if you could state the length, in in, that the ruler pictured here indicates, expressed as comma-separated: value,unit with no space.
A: 3.5,in
